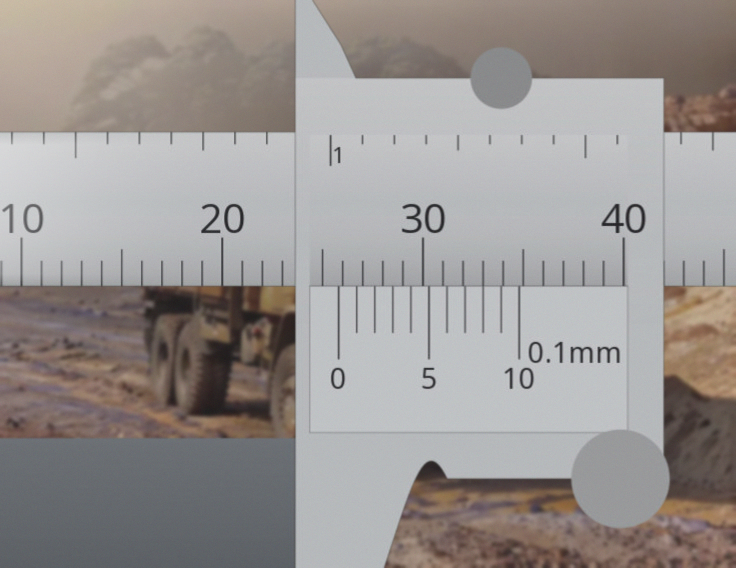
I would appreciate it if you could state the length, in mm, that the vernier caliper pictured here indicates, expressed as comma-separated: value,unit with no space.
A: 25.8,mm
